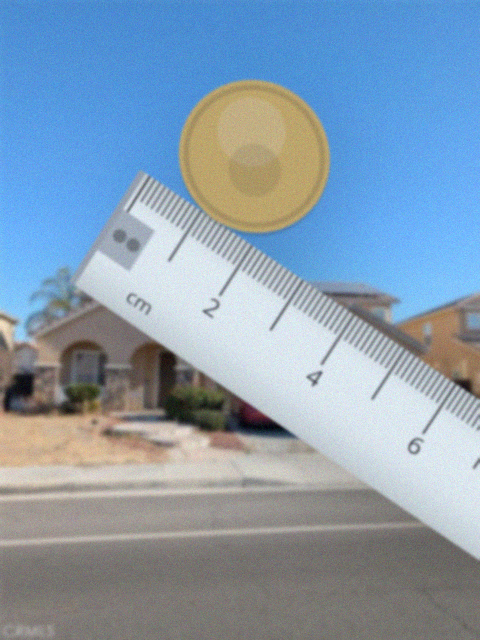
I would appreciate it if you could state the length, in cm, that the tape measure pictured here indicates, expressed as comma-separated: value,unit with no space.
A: 2.5,cm
